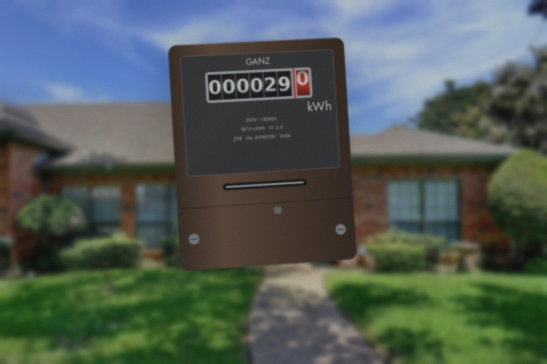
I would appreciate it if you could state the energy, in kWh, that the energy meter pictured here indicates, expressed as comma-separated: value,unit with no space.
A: 29.0,kWh
